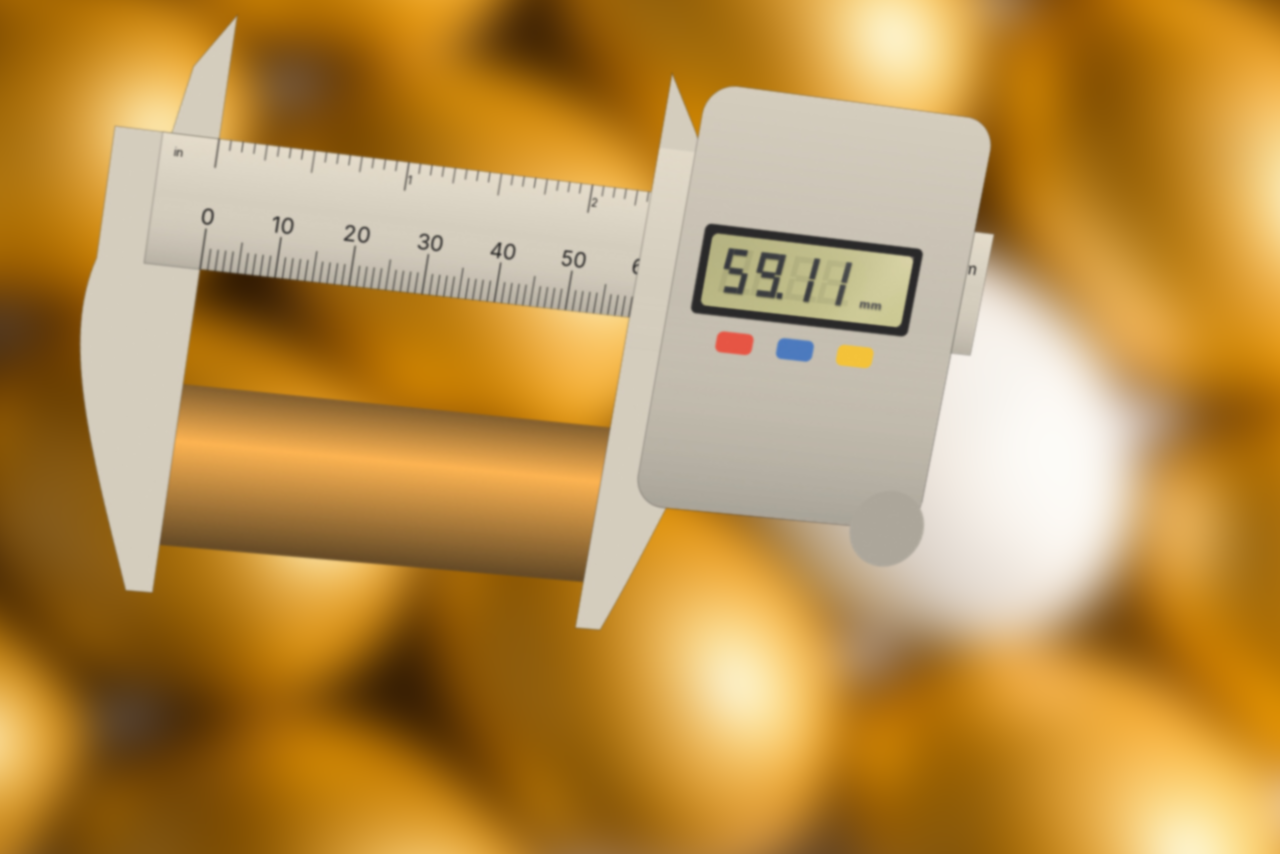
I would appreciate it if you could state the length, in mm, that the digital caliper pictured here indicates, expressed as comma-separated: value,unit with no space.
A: 59.11,mm
